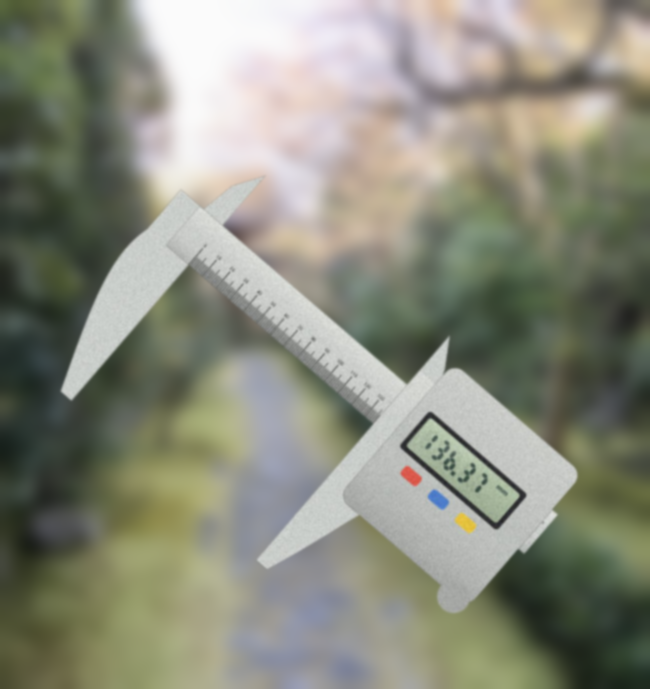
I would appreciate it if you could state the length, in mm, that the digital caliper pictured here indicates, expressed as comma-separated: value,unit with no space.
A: 136.37,mm
